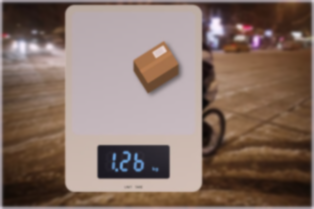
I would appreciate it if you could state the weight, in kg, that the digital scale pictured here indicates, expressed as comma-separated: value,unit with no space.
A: 1.26,kg
